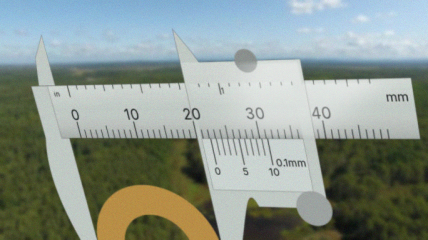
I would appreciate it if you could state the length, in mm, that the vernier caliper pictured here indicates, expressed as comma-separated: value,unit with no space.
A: 22.2,mm
